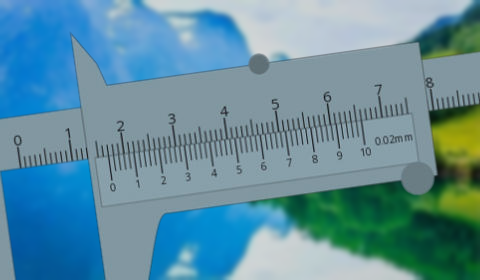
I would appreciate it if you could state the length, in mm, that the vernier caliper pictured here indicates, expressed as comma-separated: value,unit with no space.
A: 17.0,mm
